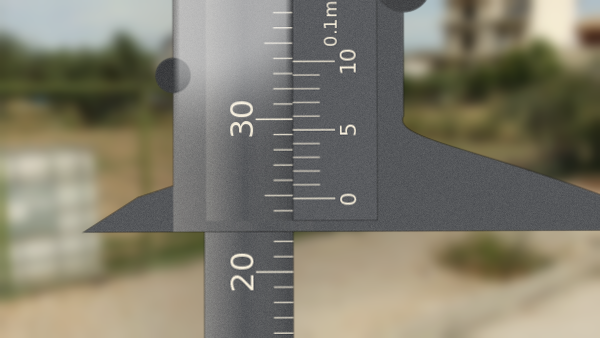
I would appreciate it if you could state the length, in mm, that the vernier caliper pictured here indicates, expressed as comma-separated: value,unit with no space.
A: 24.8,mm
